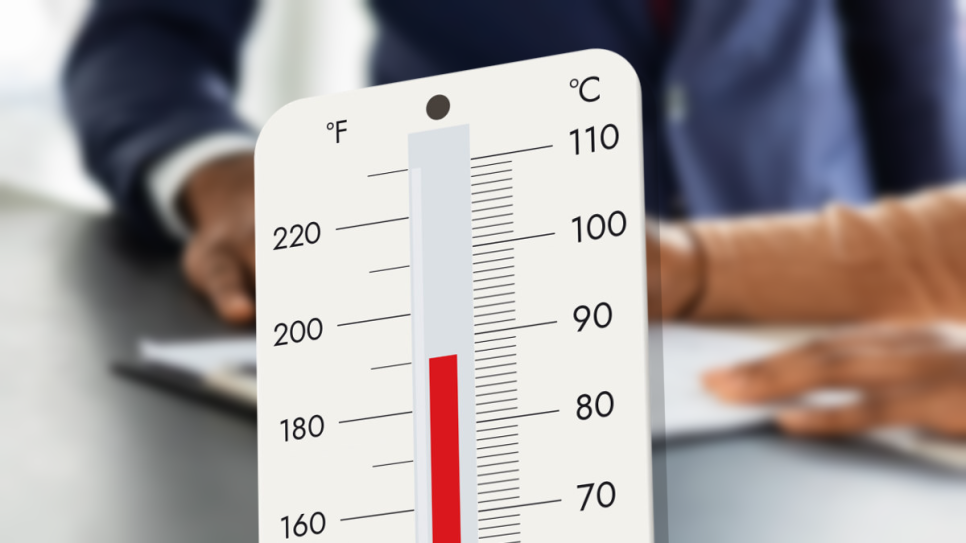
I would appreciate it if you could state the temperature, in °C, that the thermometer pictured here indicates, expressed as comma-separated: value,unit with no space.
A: 88,°C
